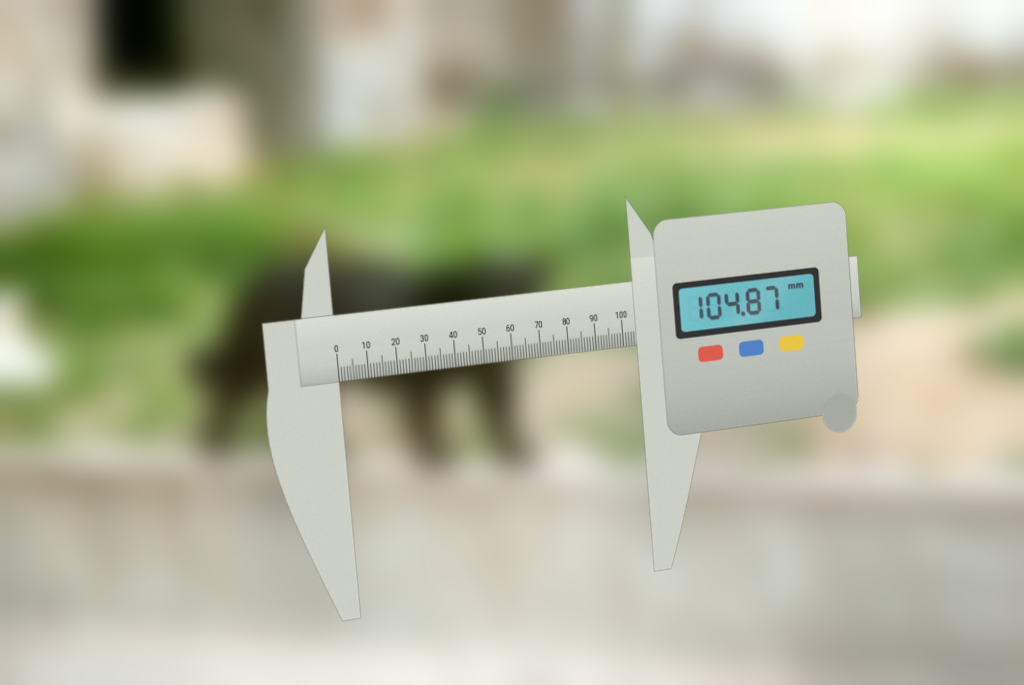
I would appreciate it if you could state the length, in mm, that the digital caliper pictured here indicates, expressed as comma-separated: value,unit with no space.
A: 104.87,mm
